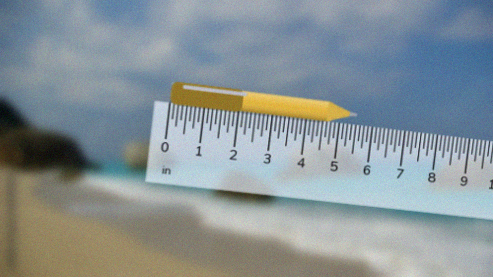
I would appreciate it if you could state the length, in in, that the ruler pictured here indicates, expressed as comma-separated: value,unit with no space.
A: 5.5,in
